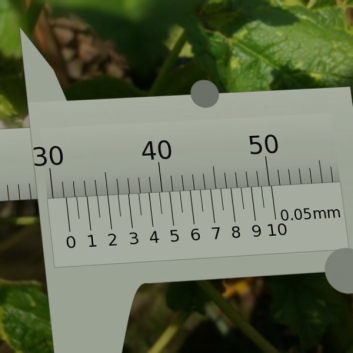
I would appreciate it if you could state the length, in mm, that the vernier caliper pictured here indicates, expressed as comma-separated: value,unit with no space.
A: 31.2,mm
